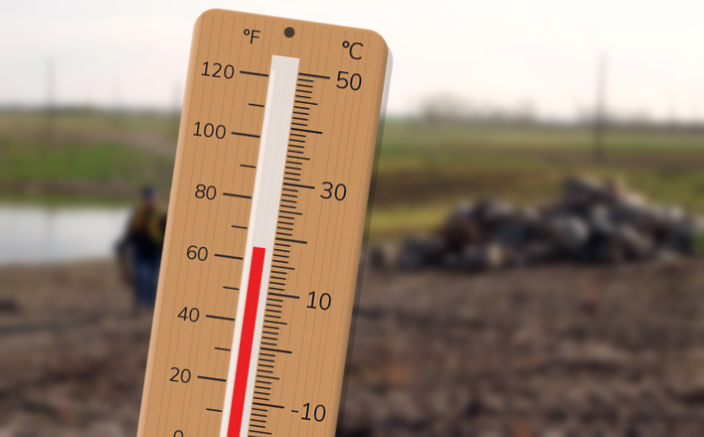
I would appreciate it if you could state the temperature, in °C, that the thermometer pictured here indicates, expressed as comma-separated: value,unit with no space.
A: 18,°C
